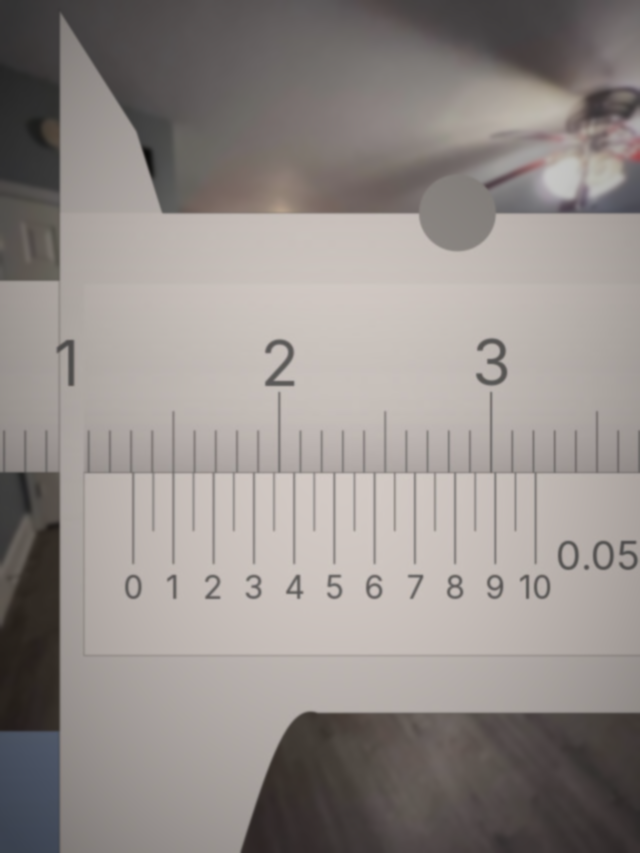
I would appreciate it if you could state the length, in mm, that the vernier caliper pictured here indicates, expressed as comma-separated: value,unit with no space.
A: 13.1,mm
